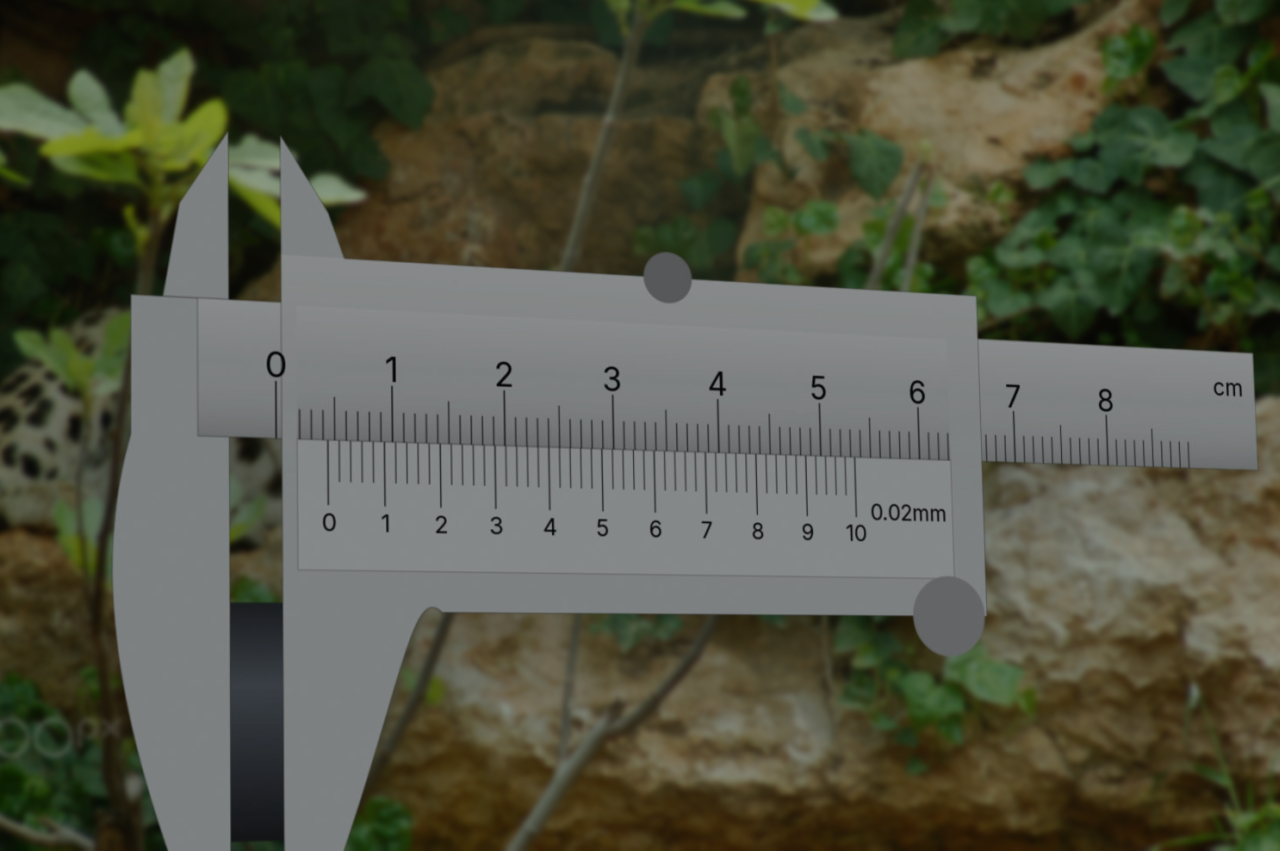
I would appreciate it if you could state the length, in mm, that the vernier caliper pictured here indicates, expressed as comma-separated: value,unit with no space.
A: 4.4,mm
